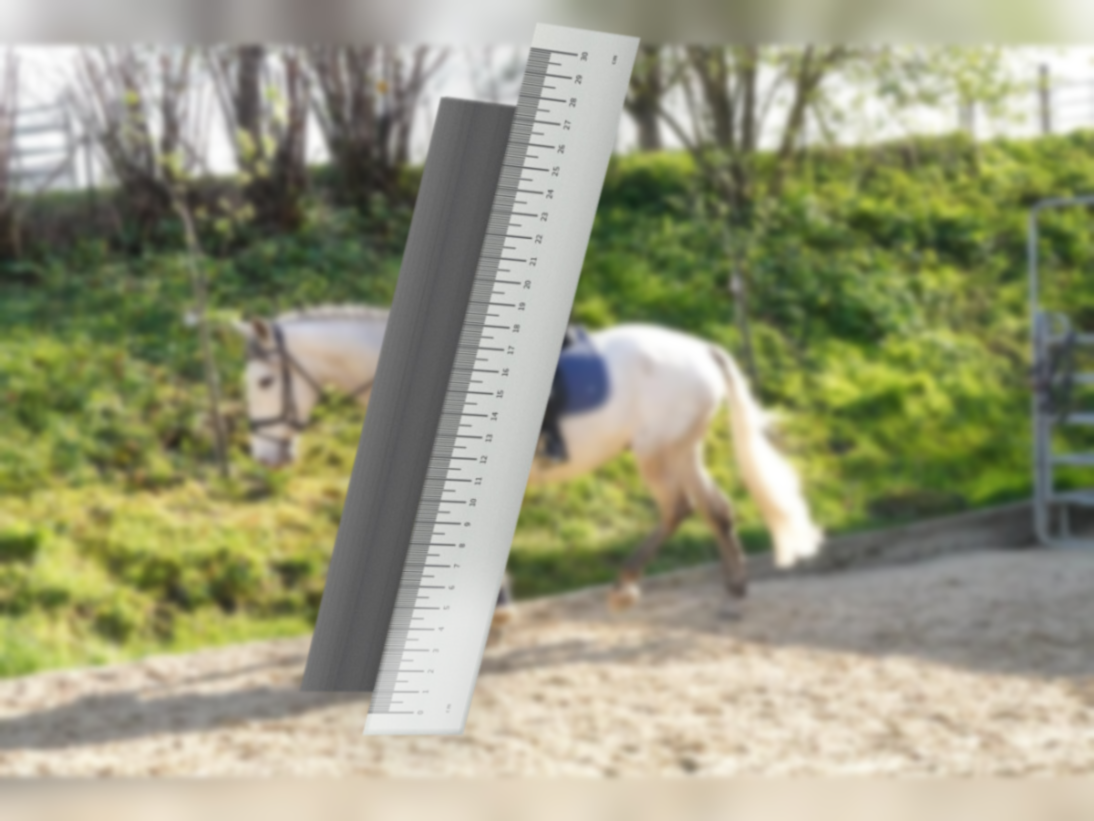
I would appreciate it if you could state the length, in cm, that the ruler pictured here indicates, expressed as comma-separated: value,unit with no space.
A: 26.5,cm
